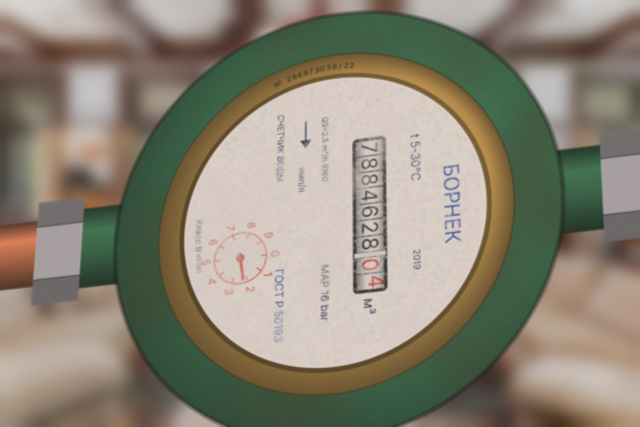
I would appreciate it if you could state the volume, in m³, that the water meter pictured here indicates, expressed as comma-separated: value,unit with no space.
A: 7884628.042,m³
